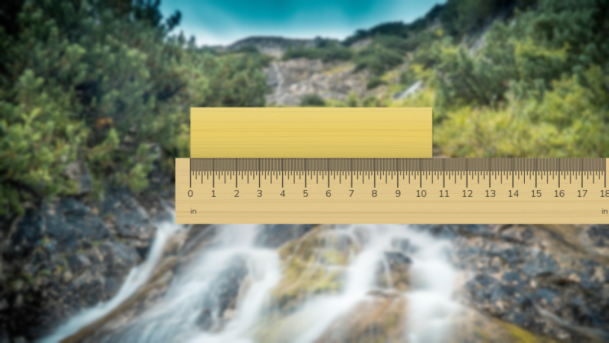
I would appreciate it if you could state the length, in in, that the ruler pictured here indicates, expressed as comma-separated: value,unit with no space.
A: 10.5,in
